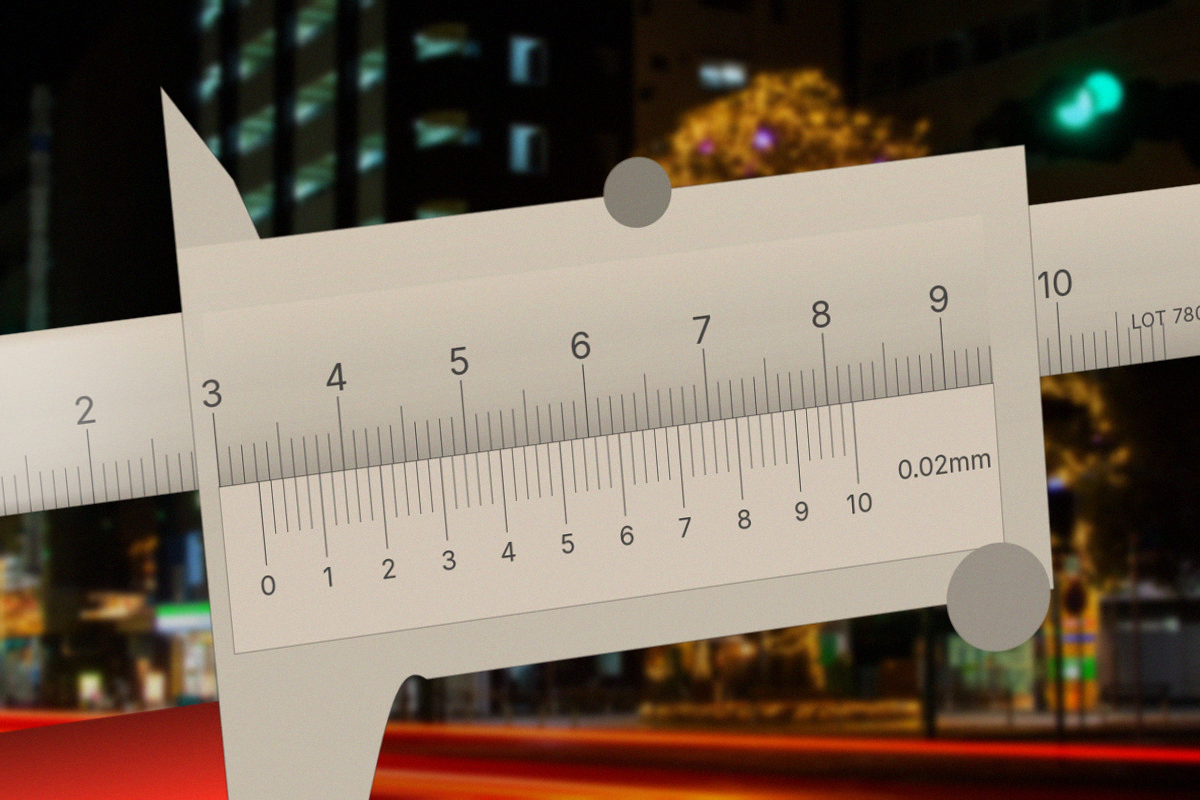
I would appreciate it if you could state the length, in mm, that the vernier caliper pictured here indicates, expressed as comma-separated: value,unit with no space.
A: 33.1,mm
